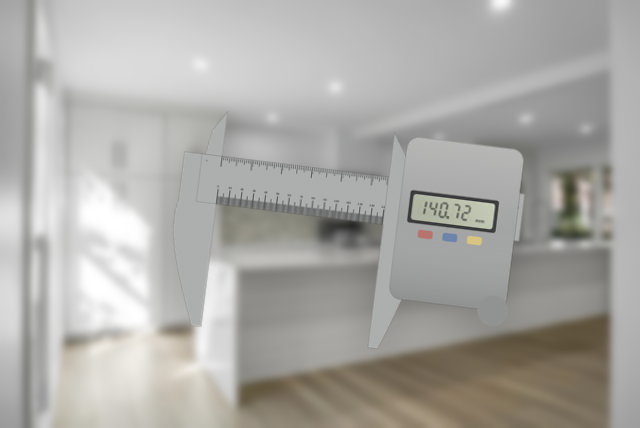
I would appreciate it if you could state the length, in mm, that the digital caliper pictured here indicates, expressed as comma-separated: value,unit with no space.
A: 140.72,mm
